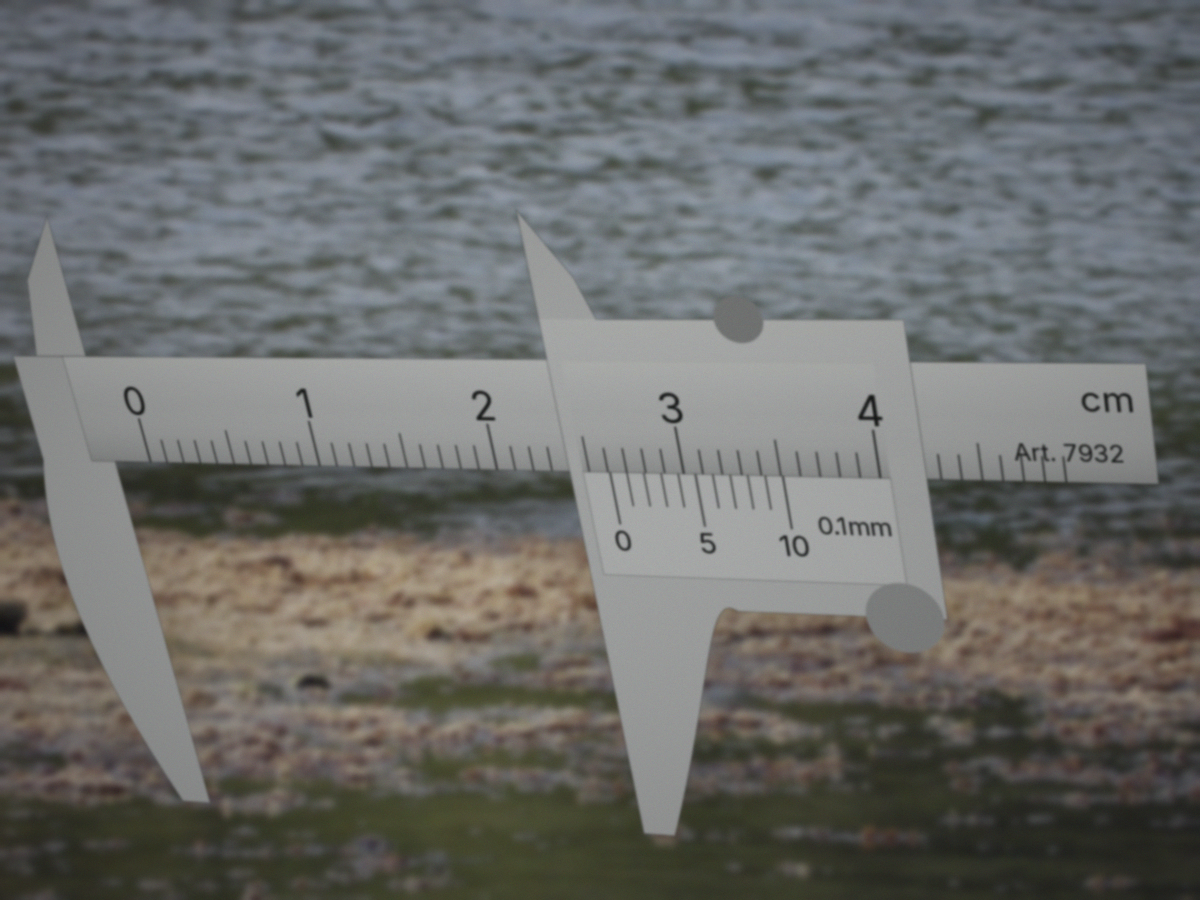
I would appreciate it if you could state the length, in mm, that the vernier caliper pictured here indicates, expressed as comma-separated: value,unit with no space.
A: 26.1,mm
